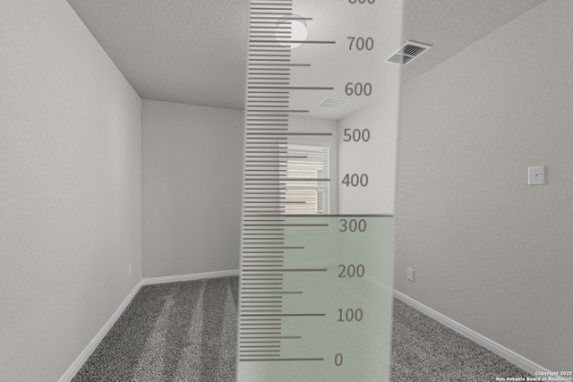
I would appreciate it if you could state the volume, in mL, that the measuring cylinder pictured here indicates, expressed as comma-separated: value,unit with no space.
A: 320,mL
